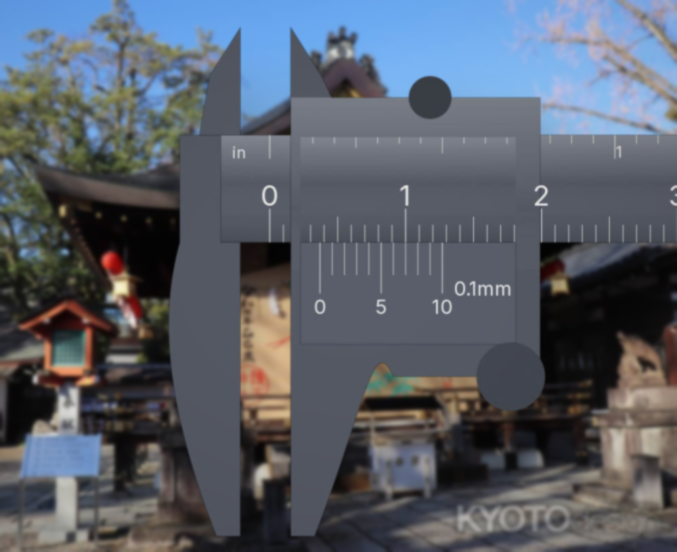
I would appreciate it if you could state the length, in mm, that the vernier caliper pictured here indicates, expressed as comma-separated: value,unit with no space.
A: 3.7,mm
